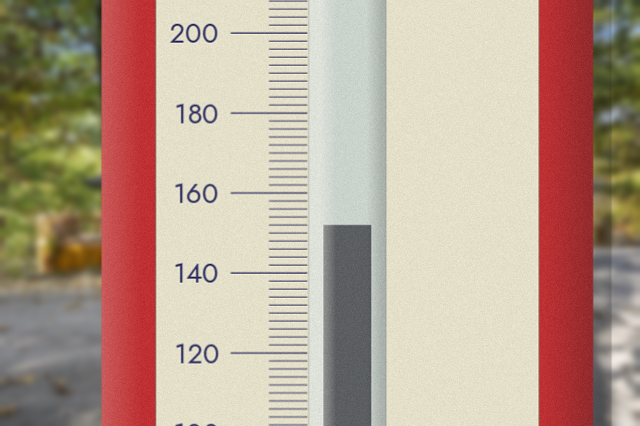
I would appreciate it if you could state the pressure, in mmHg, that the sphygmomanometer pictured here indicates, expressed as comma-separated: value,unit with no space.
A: 152,mmHg
